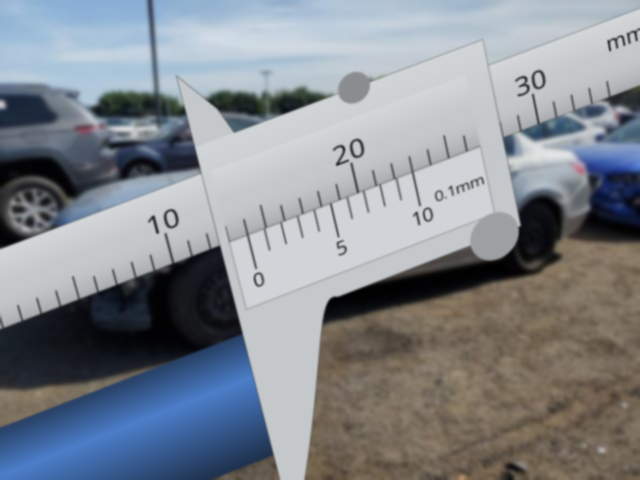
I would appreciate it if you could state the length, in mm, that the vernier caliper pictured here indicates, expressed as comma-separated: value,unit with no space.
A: 14.0,mm
